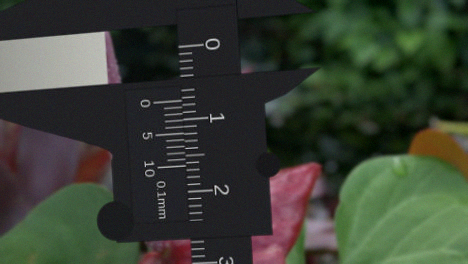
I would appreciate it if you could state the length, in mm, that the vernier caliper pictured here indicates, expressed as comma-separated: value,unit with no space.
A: 7.4,mm
